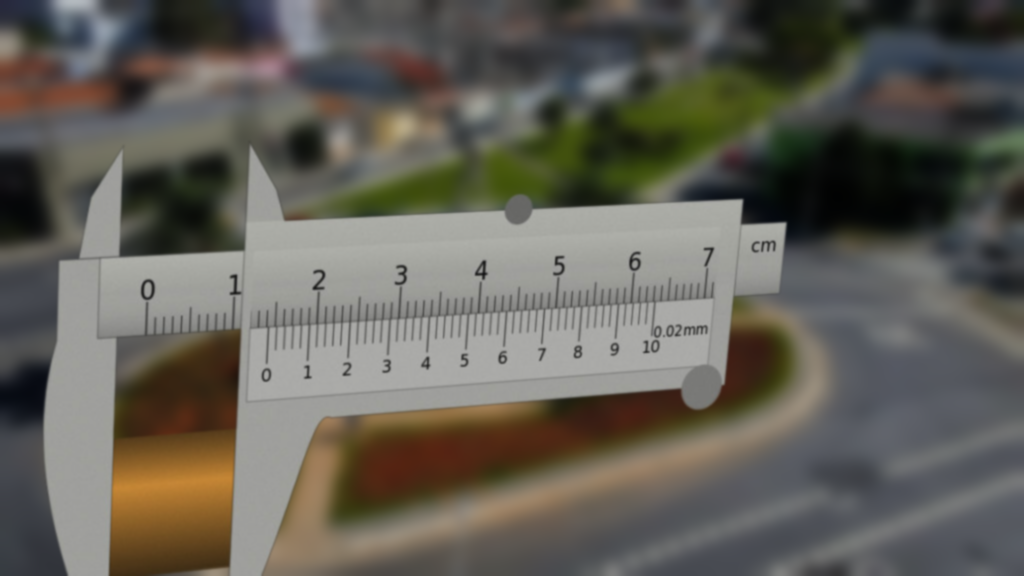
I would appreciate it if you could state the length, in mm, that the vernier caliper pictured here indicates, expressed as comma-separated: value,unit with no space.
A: 14.2,mm
